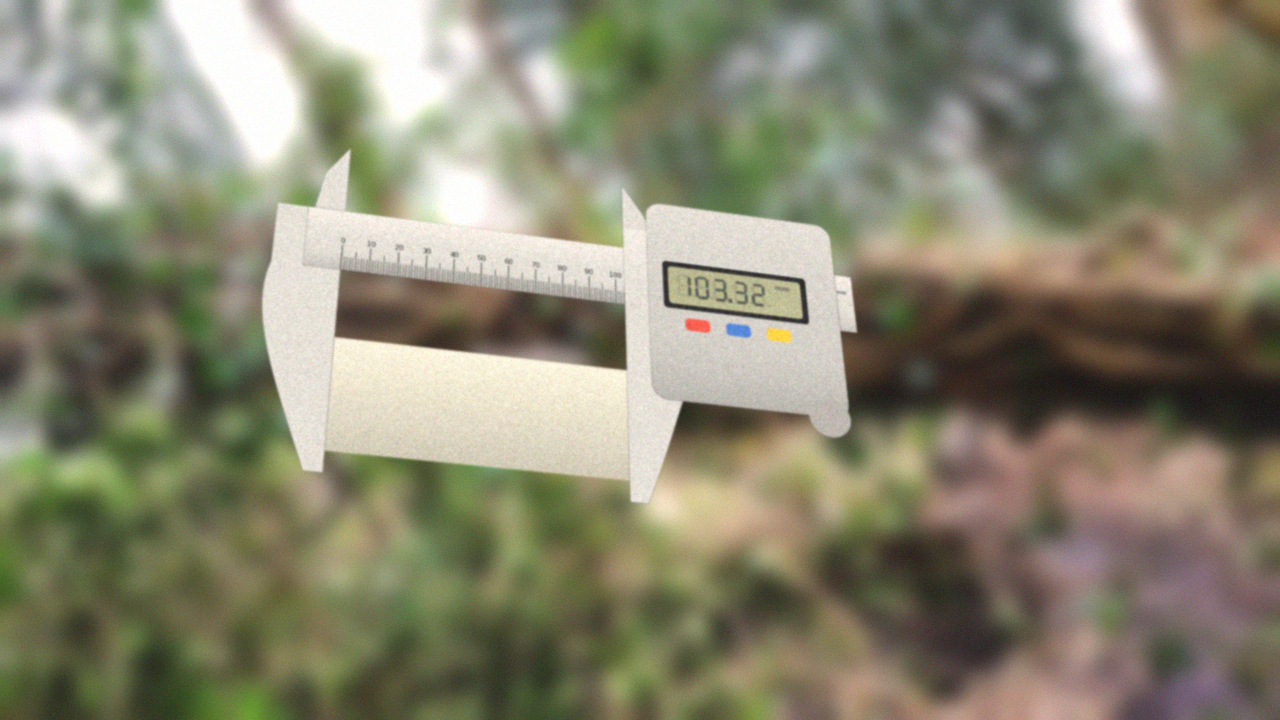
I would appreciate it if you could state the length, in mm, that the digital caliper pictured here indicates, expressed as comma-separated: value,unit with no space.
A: 103.32,mm
